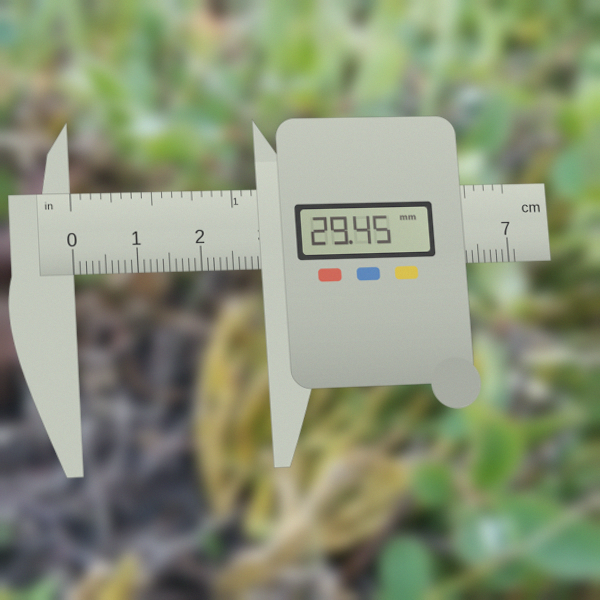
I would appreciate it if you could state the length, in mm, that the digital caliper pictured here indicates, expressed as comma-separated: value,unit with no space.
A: 29.45,mm
